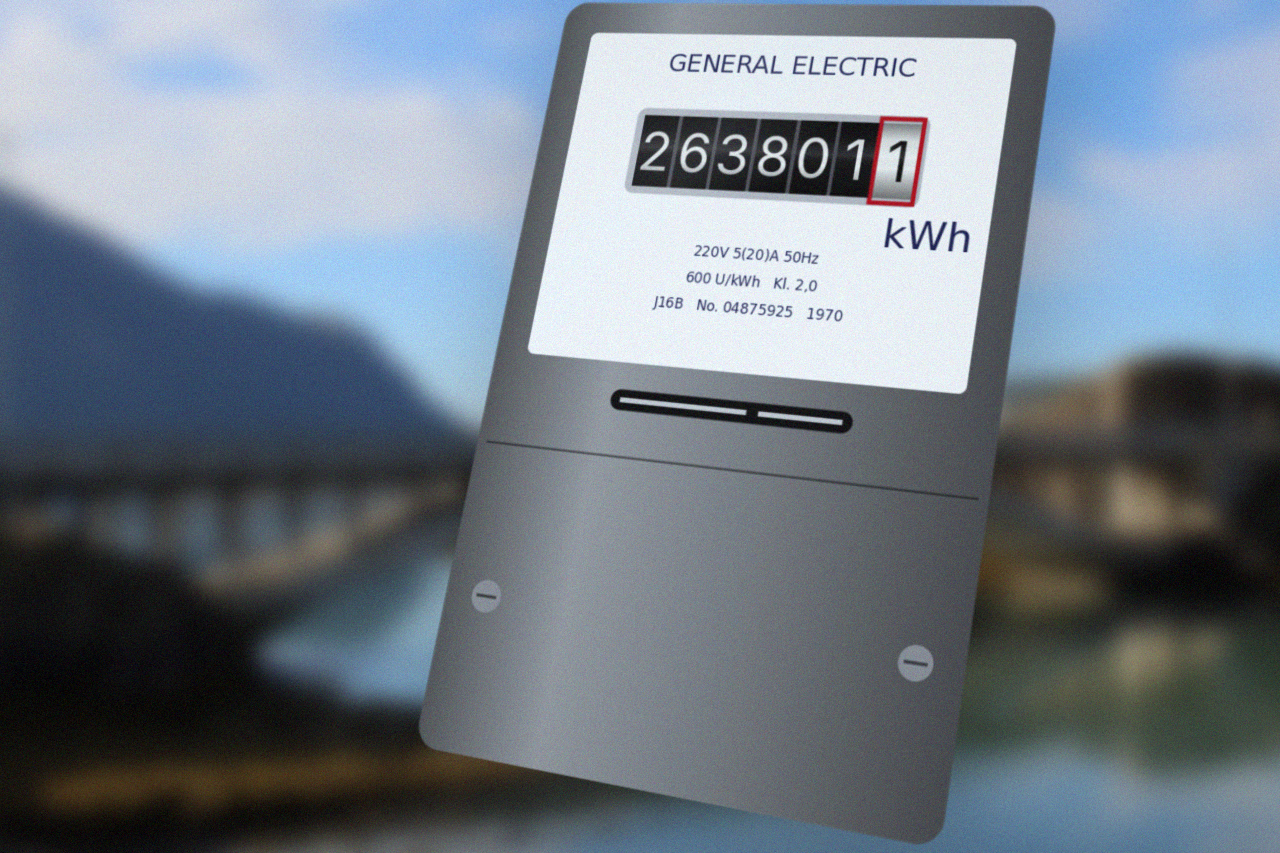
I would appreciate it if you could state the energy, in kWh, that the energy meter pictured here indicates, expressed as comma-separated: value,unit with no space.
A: 263801.1,kWh
